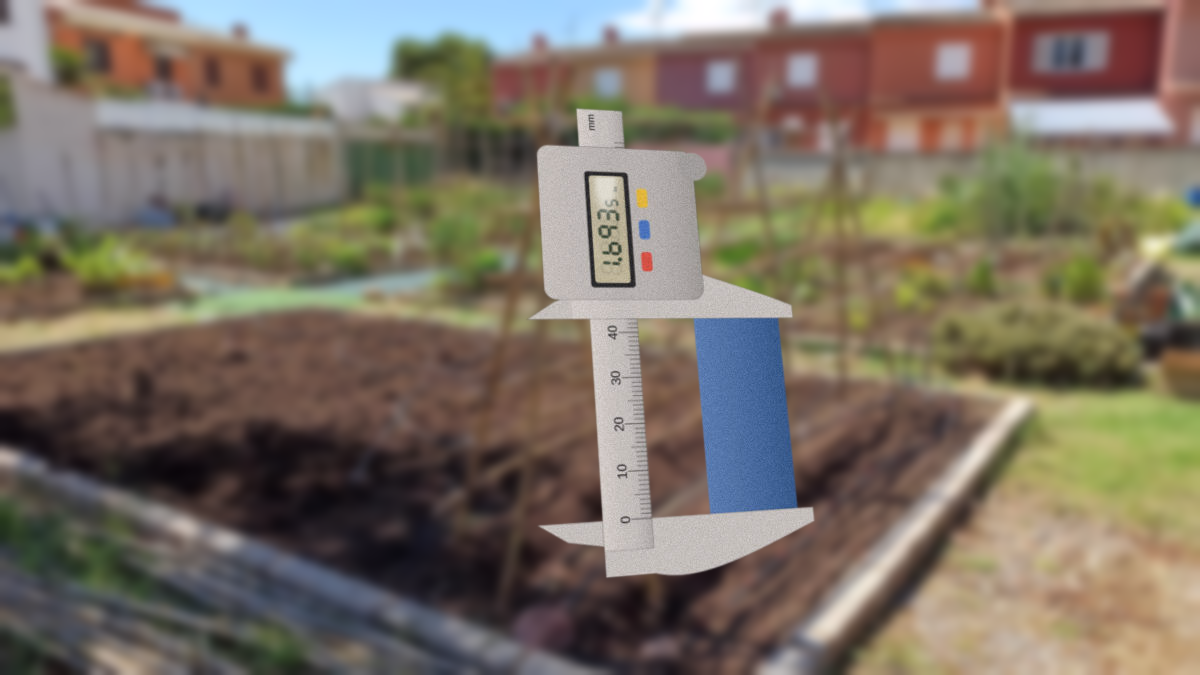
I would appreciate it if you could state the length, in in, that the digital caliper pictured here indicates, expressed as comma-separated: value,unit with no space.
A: 1.6935,in
